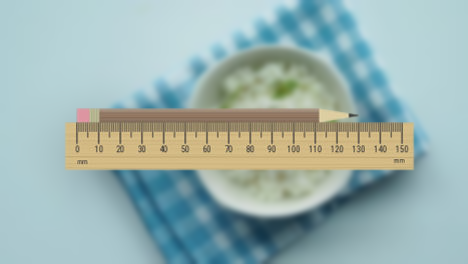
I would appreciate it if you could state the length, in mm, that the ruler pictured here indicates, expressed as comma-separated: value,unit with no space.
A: 130,mm
